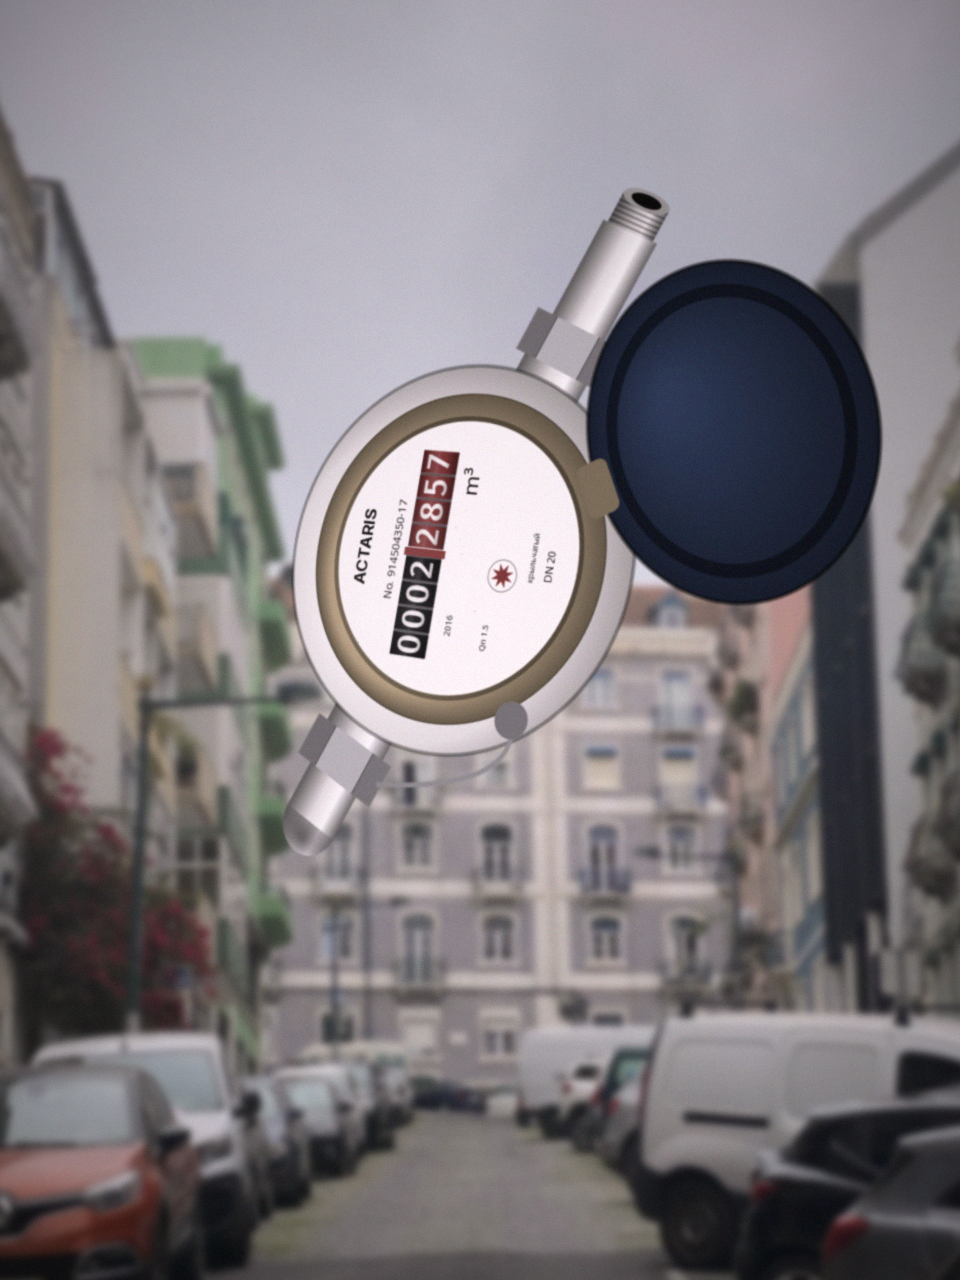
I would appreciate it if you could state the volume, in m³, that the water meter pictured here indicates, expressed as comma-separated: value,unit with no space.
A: 2.2857,m³
